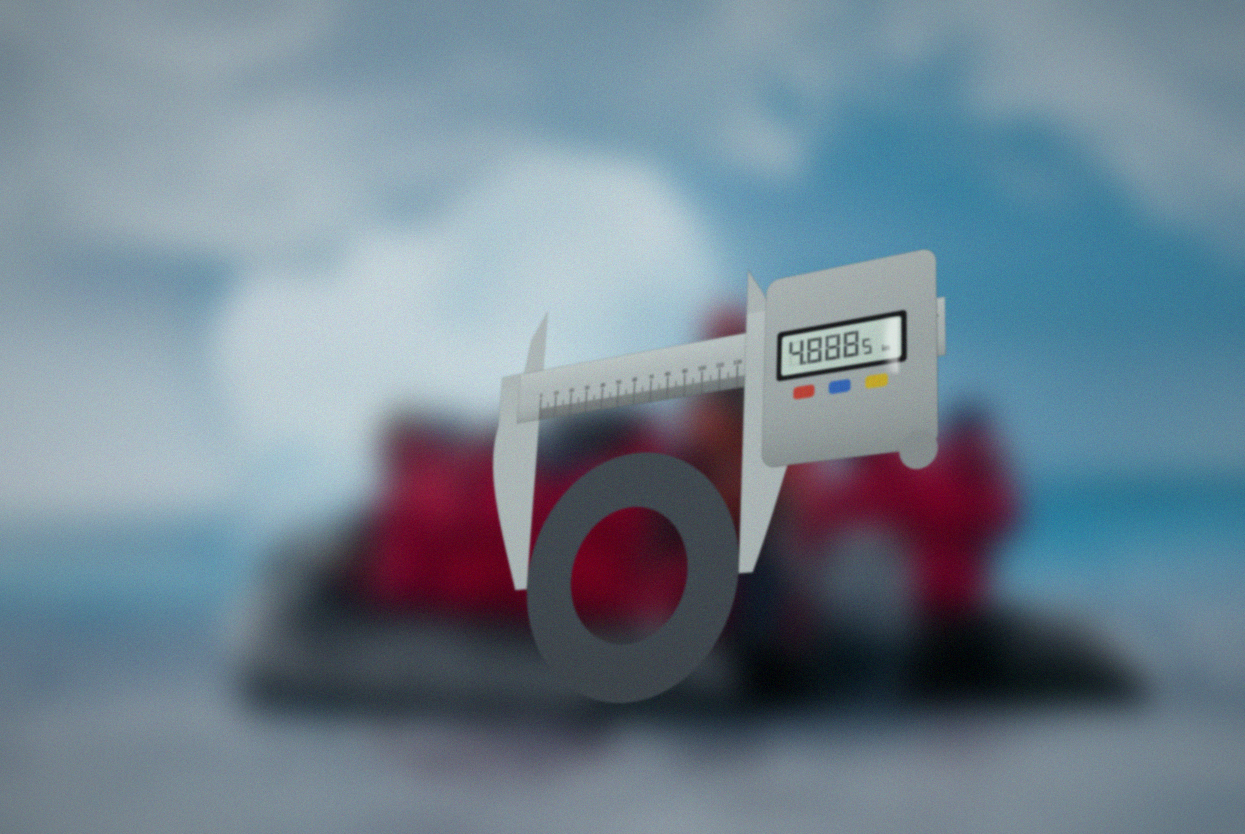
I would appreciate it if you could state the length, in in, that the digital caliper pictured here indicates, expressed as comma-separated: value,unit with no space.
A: 4.8885,in
